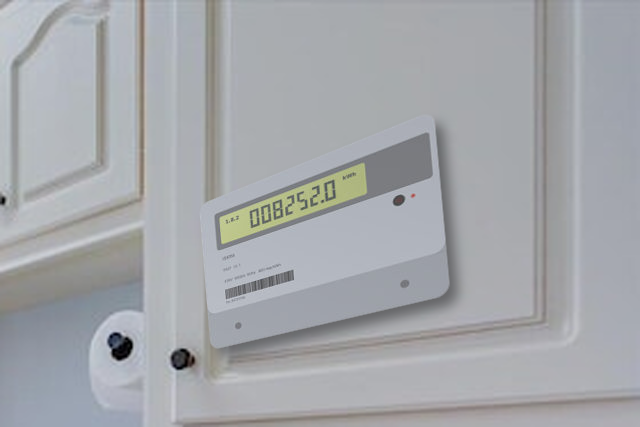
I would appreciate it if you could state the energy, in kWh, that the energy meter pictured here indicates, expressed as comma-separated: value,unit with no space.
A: 8252.0,kWh
